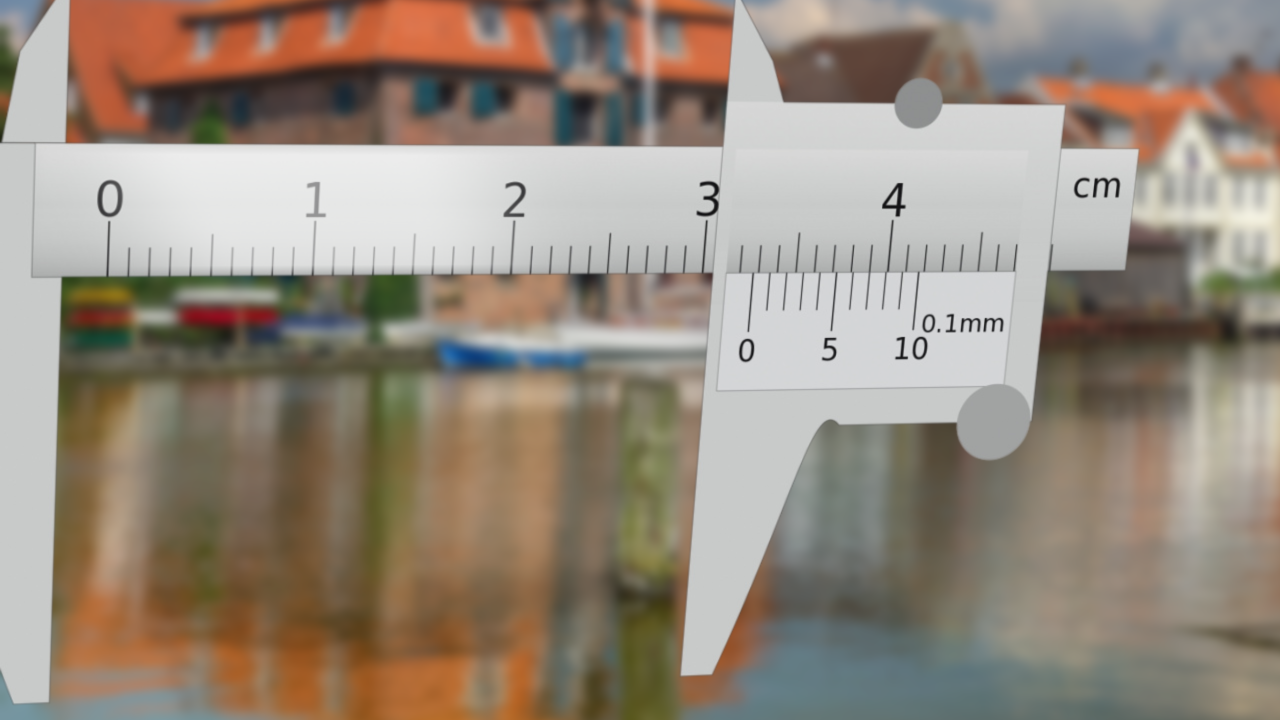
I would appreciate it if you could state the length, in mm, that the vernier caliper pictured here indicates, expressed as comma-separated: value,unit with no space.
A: 32.7,mm
